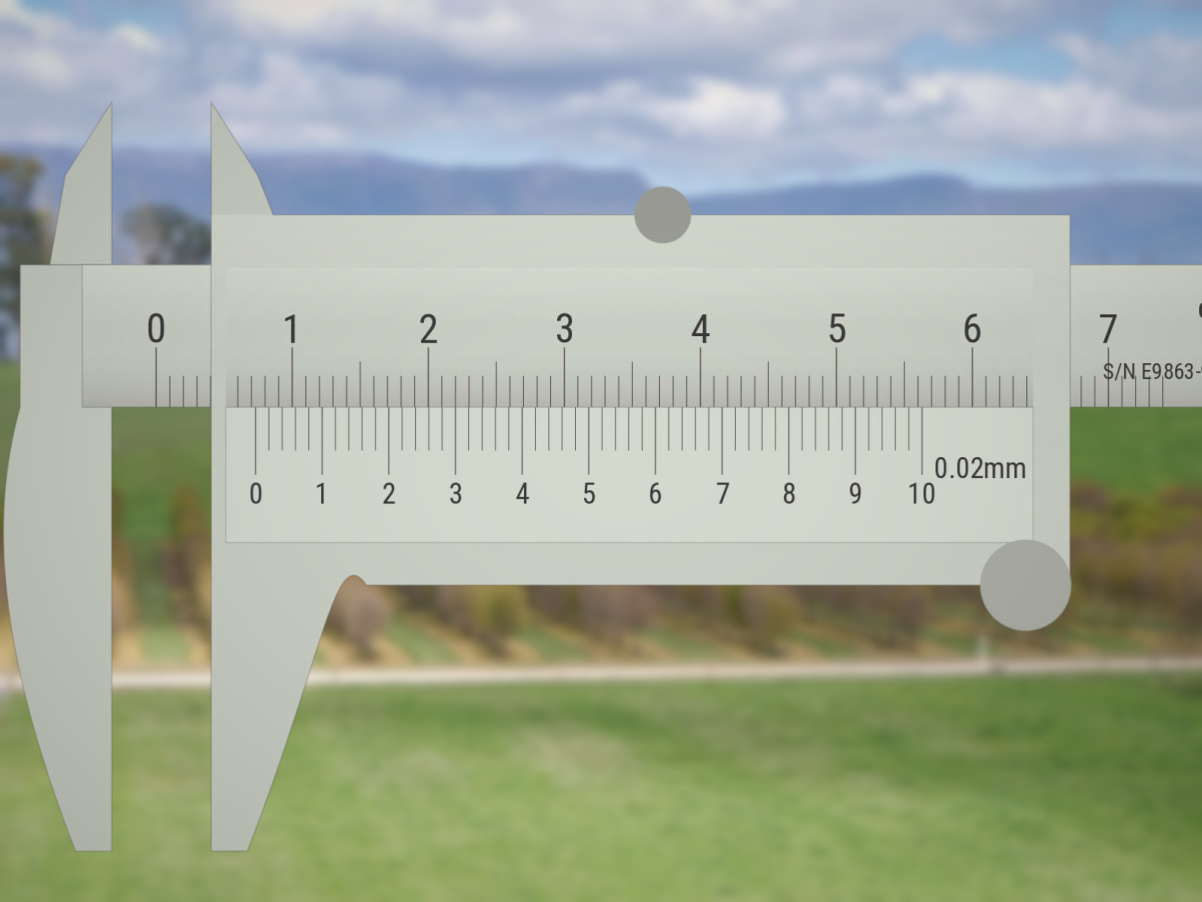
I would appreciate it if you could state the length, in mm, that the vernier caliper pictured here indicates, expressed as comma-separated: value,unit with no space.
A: 7.3,mm
